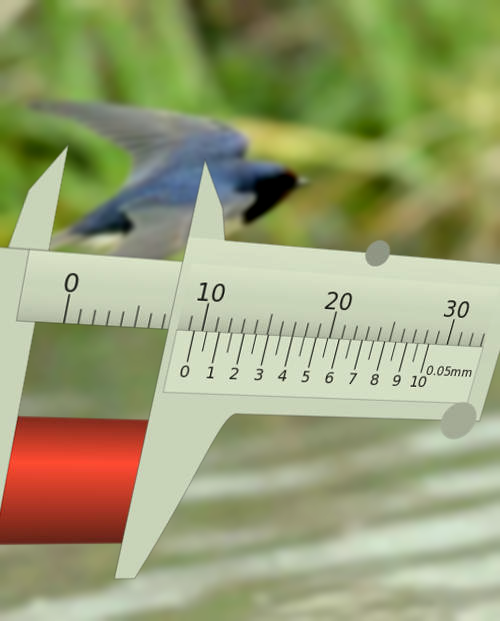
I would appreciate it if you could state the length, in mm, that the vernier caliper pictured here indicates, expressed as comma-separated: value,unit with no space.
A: 9.4,mm
